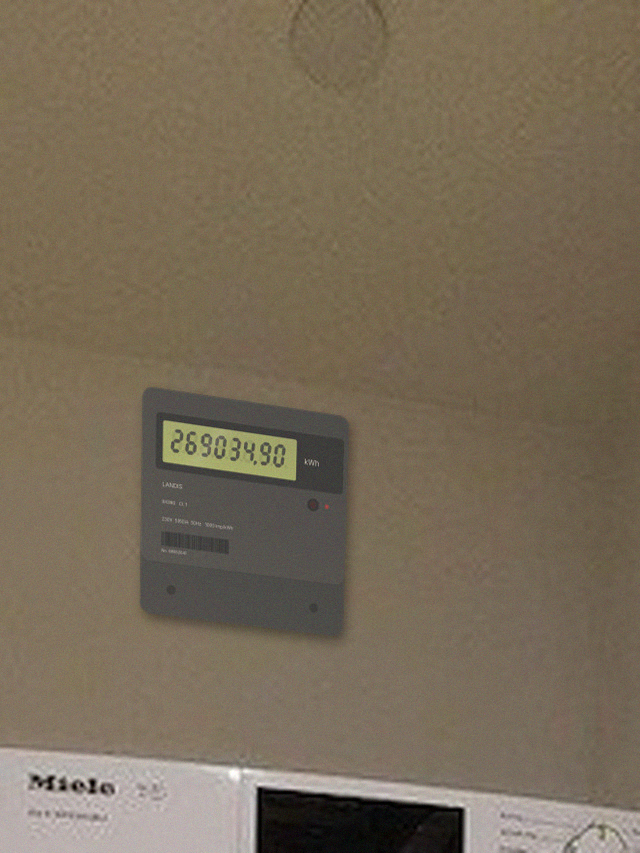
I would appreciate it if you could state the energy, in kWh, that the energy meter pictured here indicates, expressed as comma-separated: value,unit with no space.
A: 269034.90,kWh
